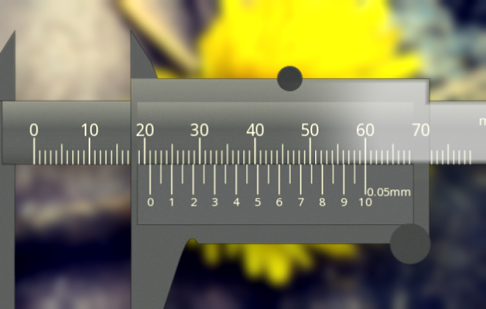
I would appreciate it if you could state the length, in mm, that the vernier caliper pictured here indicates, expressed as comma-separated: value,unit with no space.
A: 21.0,mm
